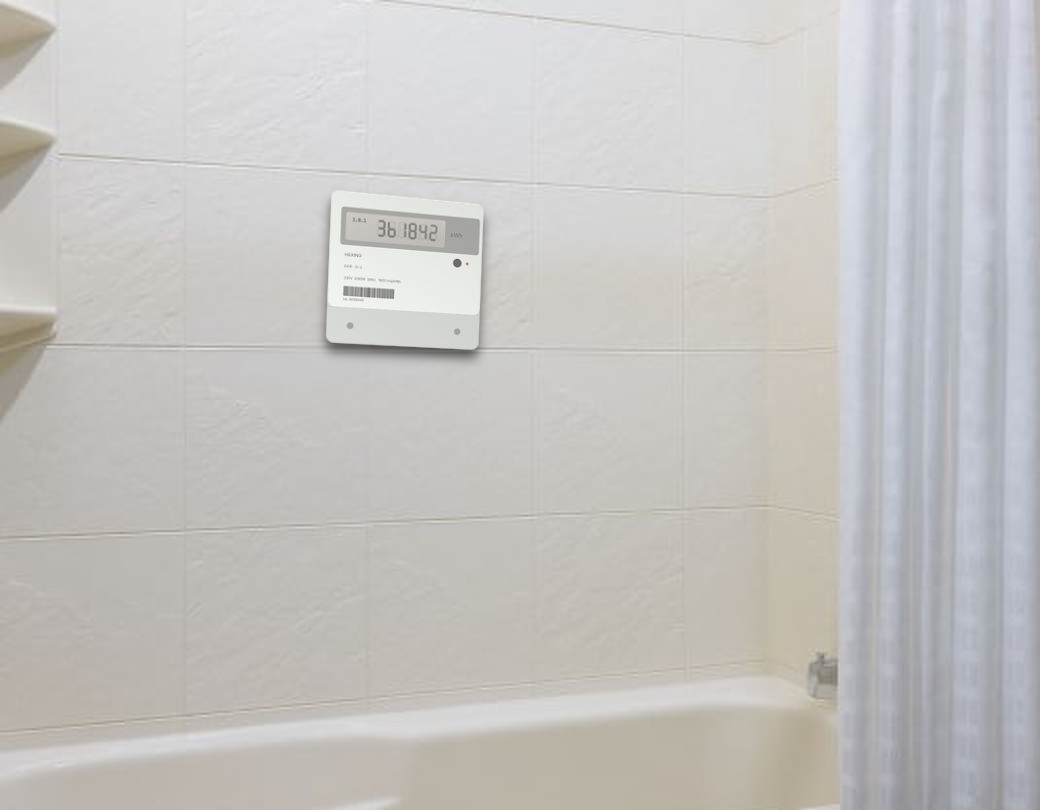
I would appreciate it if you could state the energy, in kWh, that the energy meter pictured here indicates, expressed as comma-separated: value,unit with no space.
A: 361842,kWh
